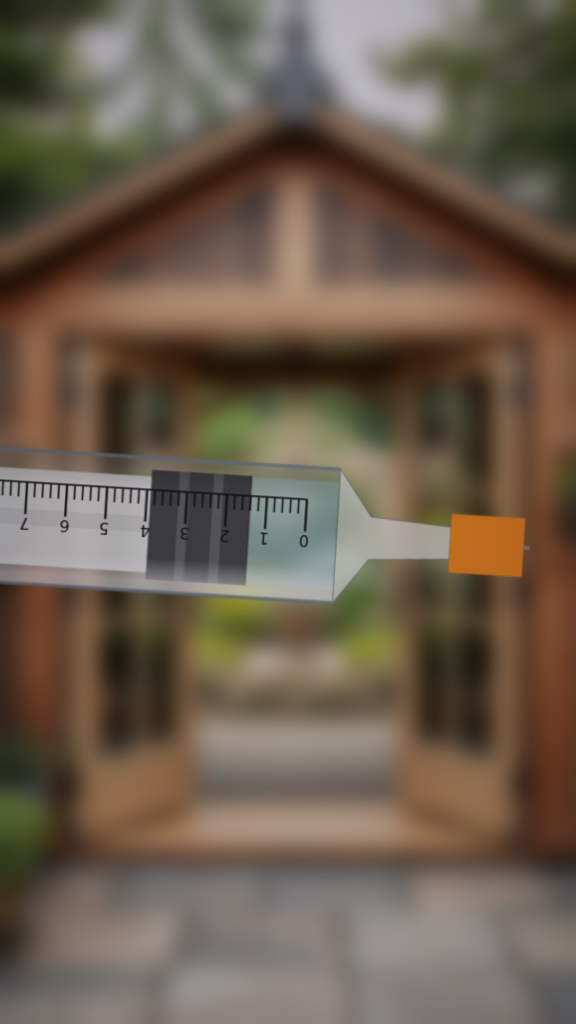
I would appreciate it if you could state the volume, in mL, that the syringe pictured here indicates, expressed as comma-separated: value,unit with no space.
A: 1.4,mL
